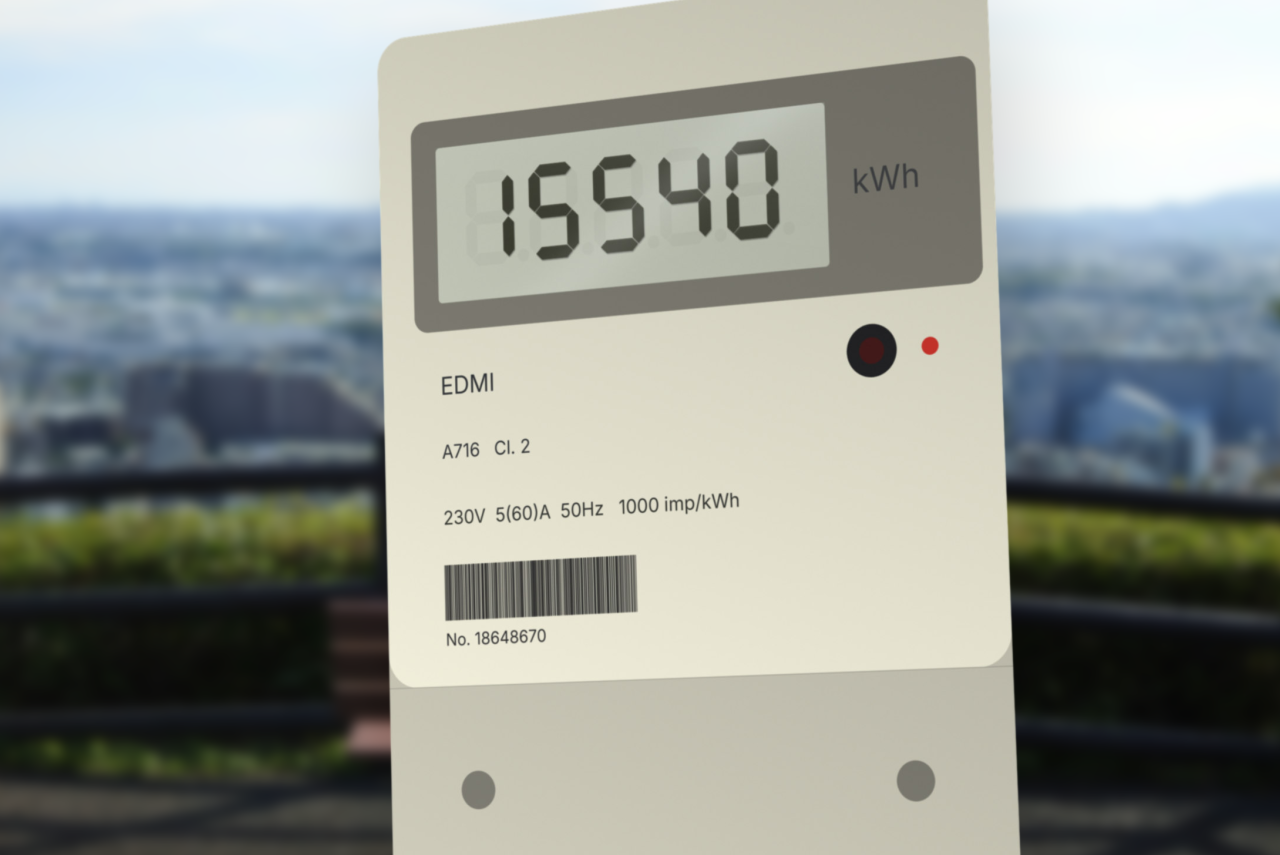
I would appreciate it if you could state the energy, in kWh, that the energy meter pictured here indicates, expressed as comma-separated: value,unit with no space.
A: 15540,kWh
